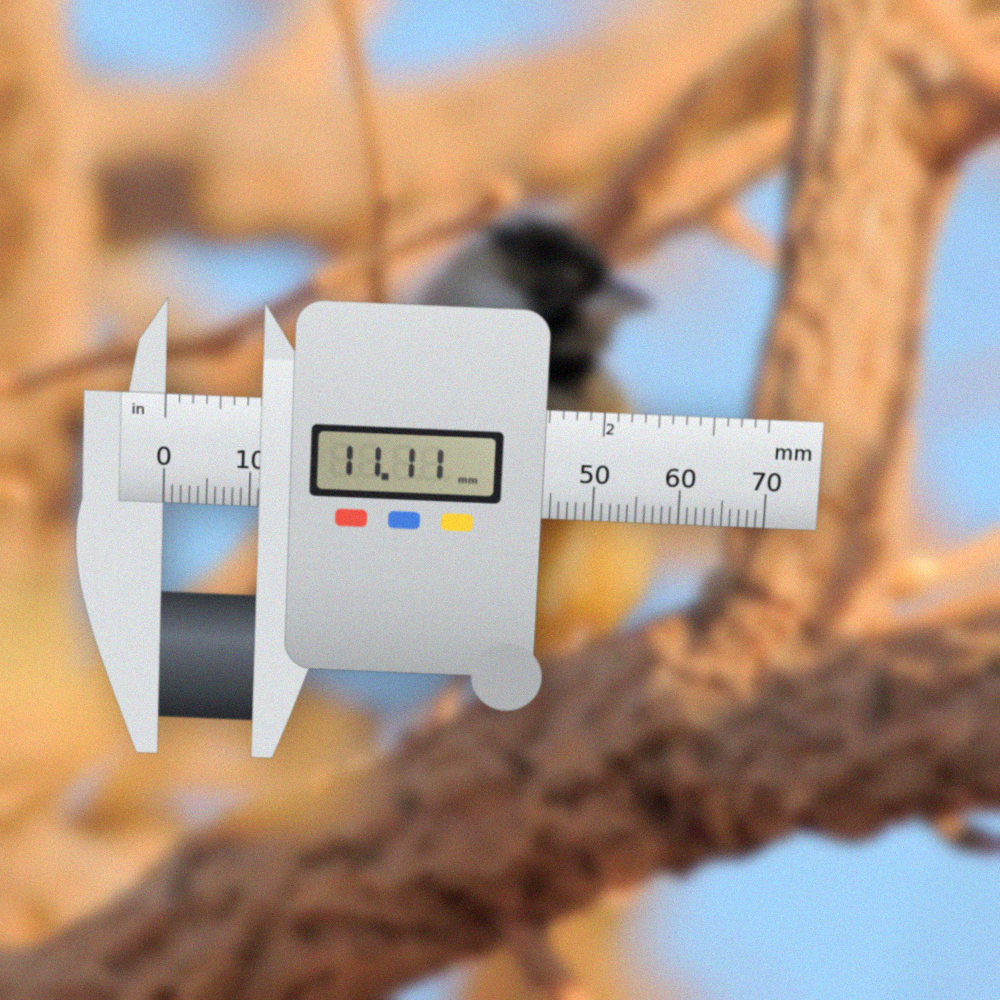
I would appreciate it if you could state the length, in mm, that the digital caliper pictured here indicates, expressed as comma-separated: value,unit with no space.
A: 11.11,mm
